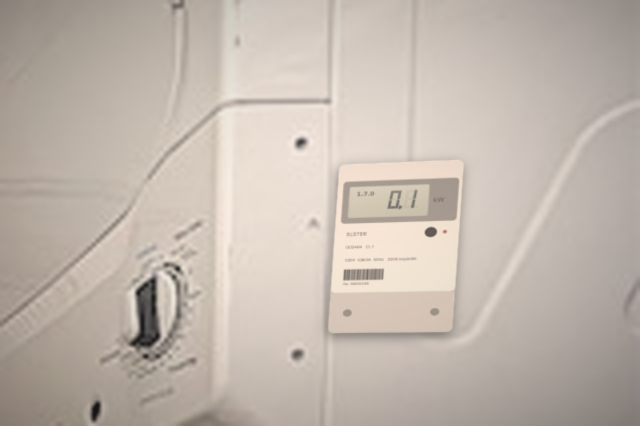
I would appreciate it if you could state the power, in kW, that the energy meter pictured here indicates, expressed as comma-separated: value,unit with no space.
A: 0.1,kW
